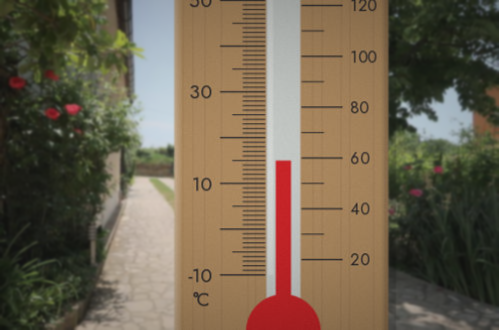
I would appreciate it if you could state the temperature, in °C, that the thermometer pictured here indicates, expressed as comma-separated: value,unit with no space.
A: 15,°C
